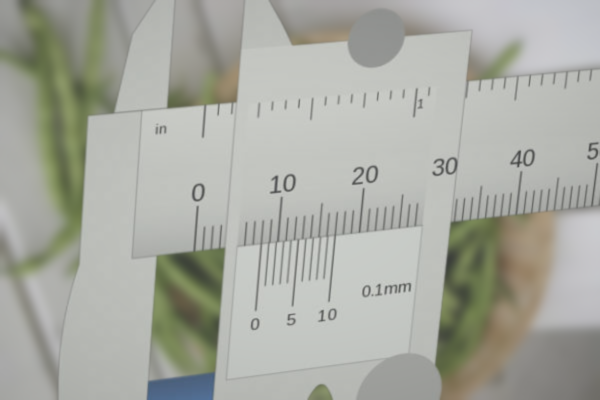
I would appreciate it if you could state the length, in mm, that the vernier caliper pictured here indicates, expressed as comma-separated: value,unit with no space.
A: 8.0,mm
